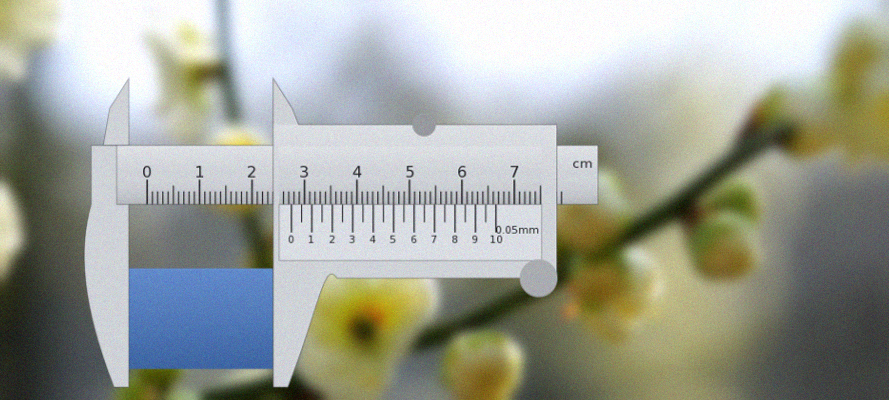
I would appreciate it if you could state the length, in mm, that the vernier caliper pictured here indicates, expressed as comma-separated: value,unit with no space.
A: 27.5,mm
